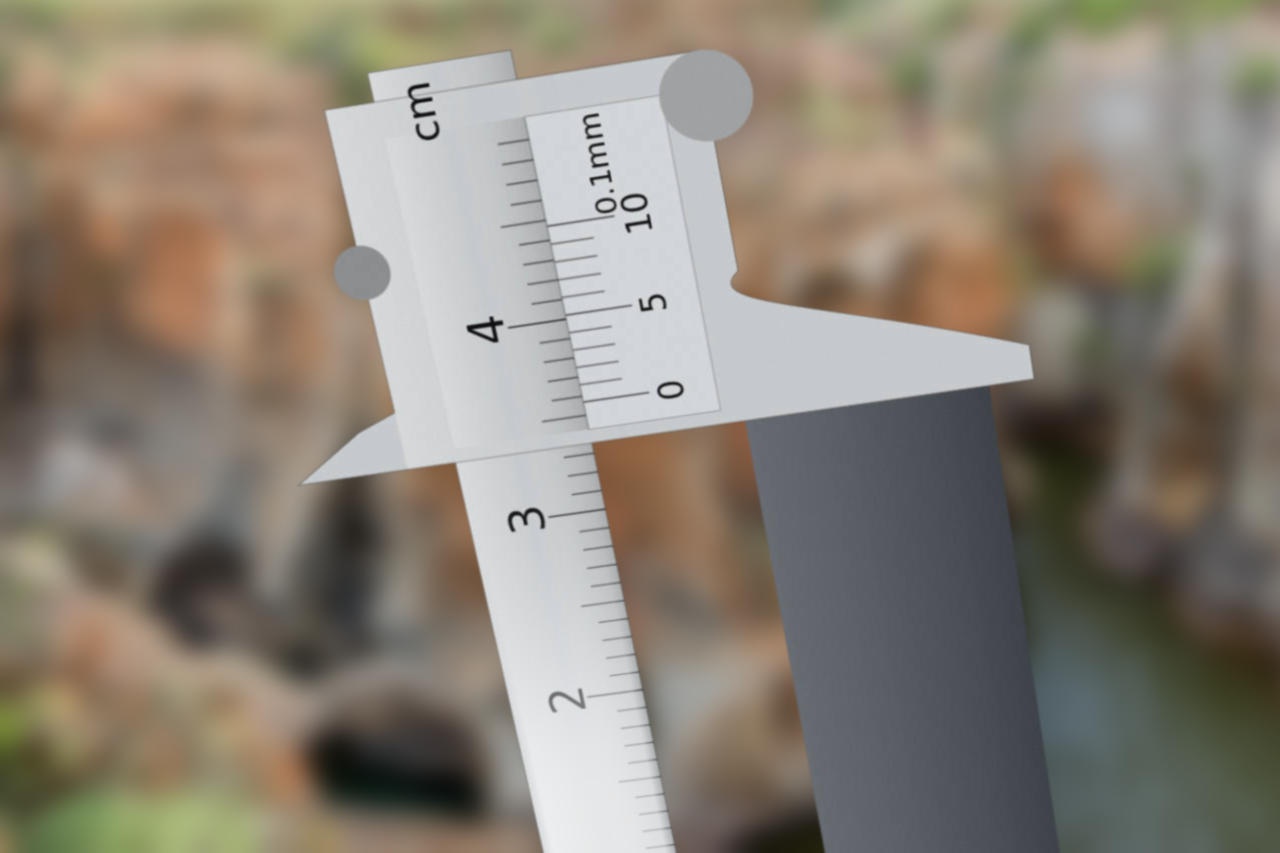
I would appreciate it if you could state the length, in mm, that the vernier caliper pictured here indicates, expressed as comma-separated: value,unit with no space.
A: 35.7,mm
